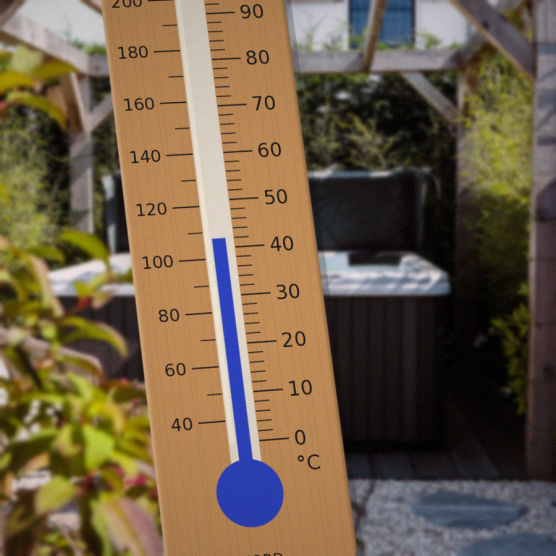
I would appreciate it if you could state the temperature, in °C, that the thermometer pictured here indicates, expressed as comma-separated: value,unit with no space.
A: 42,°C
